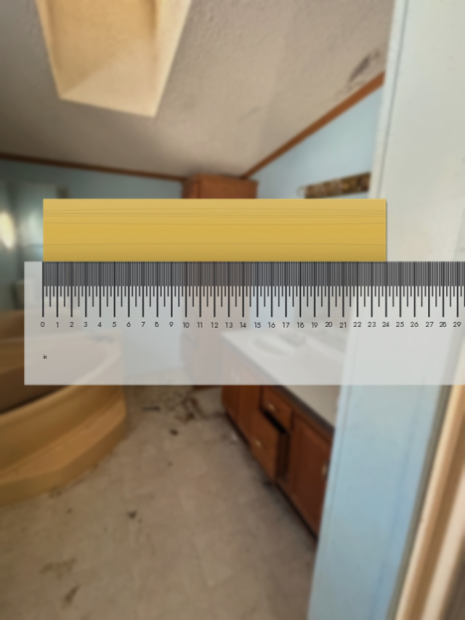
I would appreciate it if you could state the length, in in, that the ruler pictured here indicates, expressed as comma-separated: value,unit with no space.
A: 24,in
